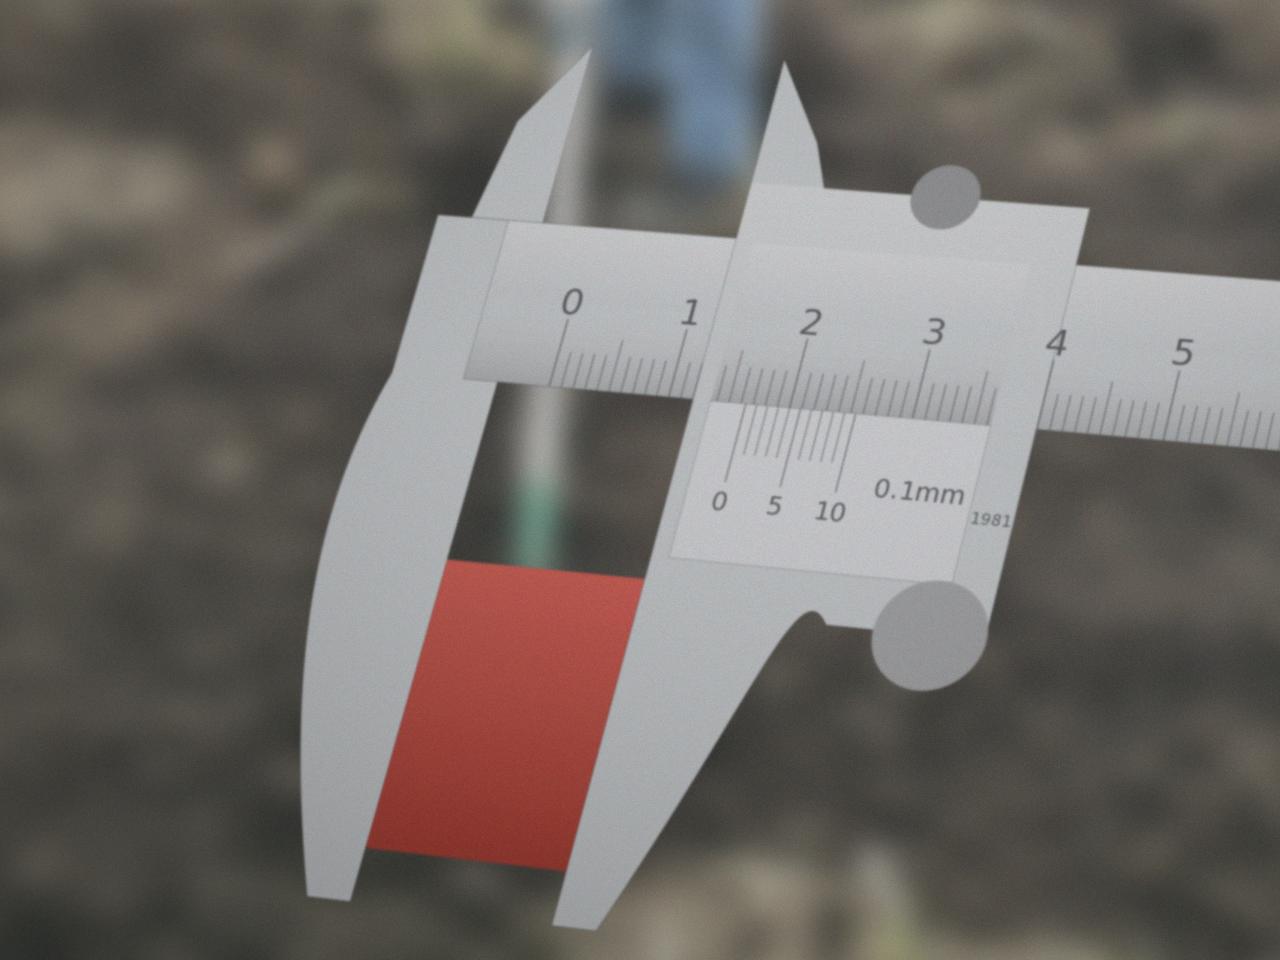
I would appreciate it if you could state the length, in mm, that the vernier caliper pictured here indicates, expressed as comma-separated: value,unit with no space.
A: 16.4,mm
